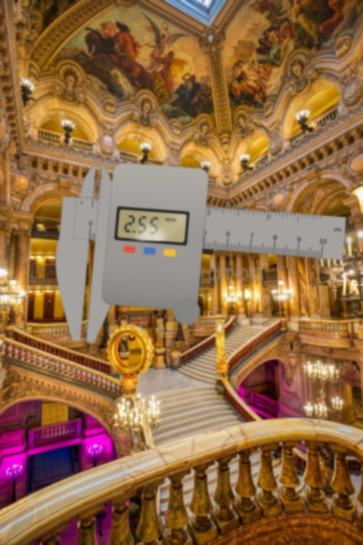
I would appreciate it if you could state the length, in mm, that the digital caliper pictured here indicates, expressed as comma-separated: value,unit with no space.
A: 2.55,mm
